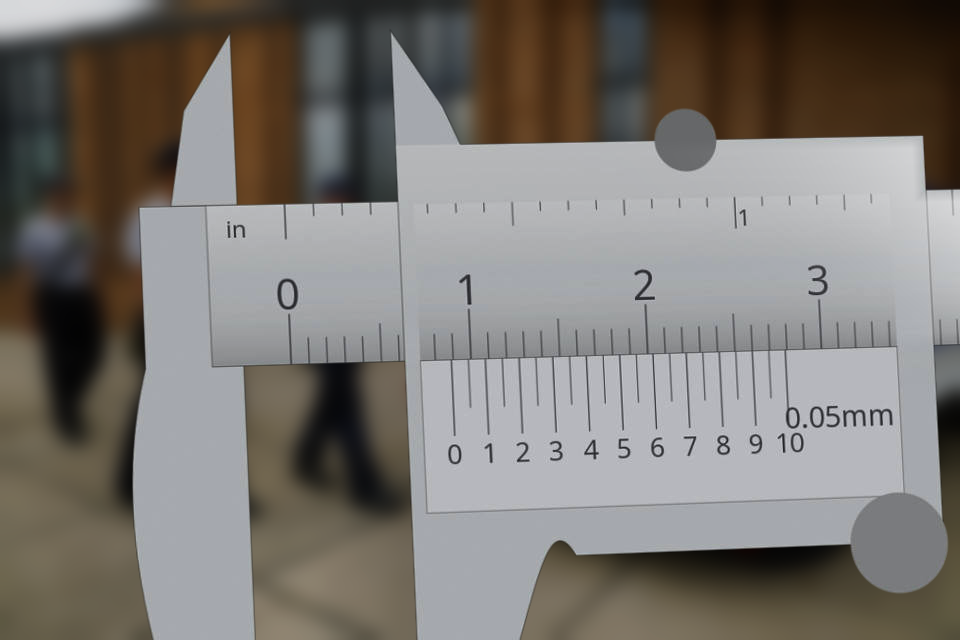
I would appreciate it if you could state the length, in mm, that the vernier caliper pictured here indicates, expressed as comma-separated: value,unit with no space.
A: 8.9,mm
